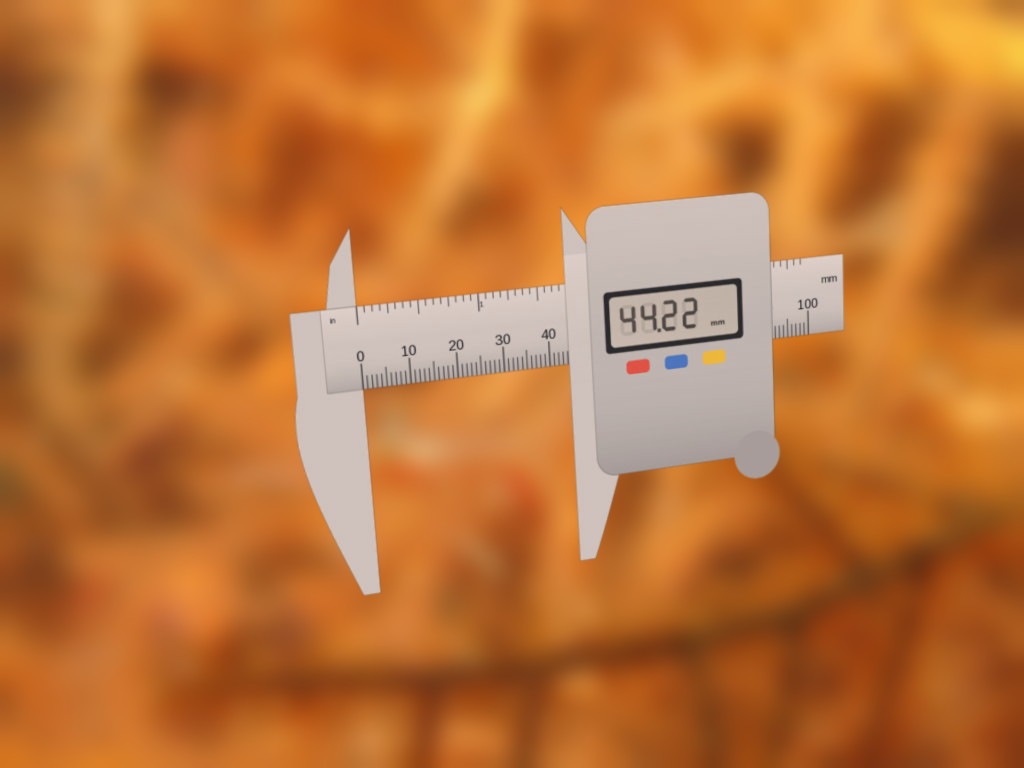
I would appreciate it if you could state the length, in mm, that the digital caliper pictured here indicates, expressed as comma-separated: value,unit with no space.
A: 44.22,mm
